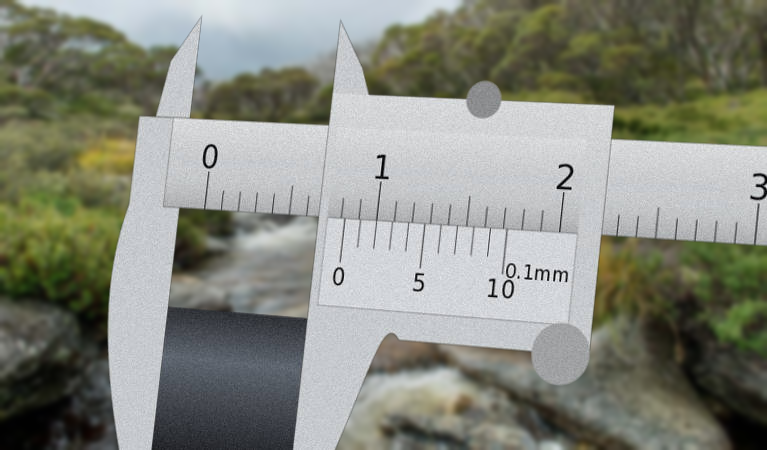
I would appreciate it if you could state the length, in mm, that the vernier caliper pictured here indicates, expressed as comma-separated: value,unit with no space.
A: 8.2,mm
